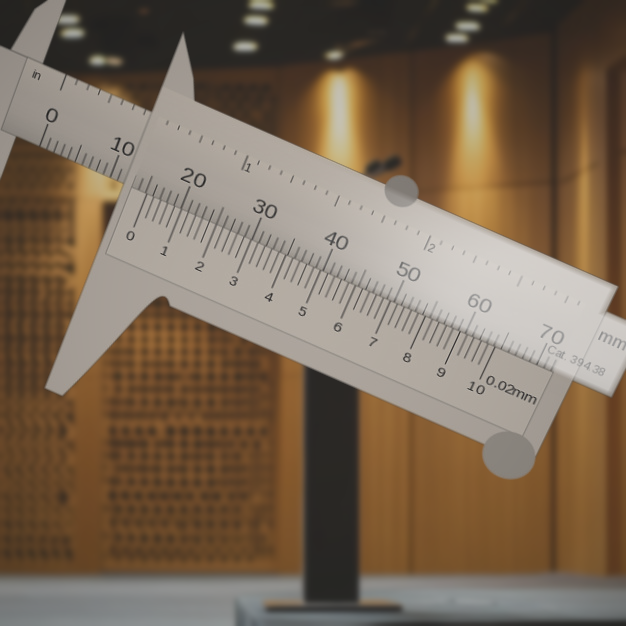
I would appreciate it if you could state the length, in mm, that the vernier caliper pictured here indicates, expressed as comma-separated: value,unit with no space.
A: 15.2,mm
